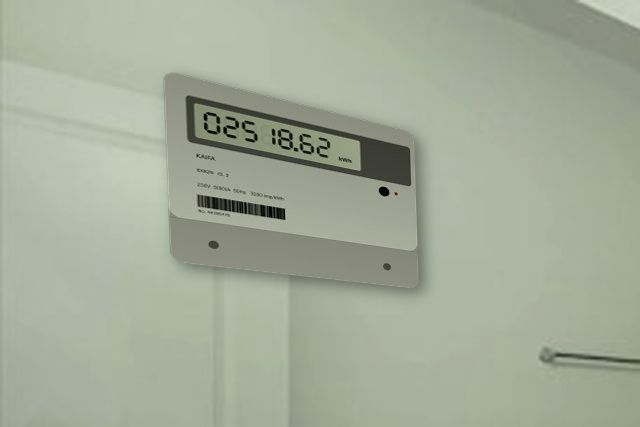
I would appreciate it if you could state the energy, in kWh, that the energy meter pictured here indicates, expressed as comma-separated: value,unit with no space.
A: 2518.62,kWh
